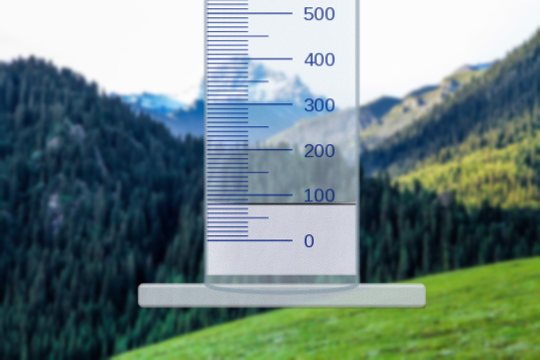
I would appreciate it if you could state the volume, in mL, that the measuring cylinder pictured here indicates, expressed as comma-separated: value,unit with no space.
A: 80,mL
